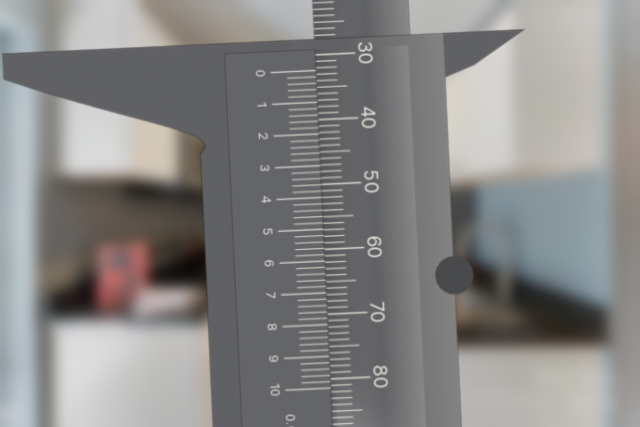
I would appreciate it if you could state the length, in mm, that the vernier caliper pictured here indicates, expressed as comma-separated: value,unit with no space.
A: 32.4,mm
